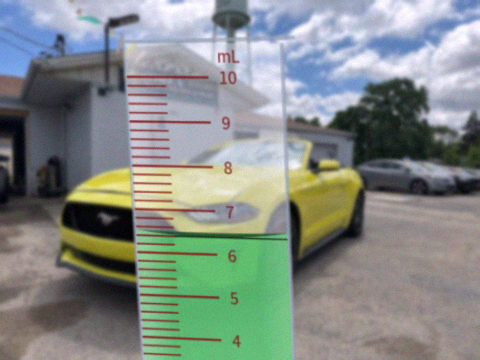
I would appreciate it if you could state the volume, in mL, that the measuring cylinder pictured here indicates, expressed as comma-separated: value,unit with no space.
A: 6.4,mL
